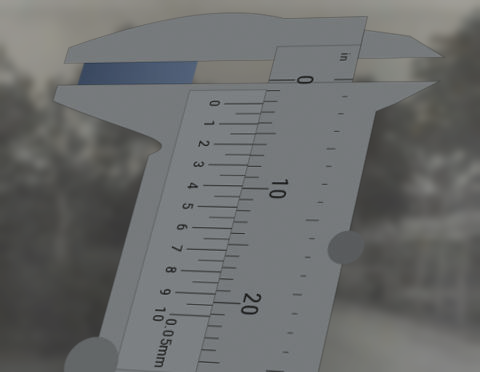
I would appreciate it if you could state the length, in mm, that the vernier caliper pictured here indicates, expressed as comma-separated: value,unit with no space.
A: 2.2,mm
